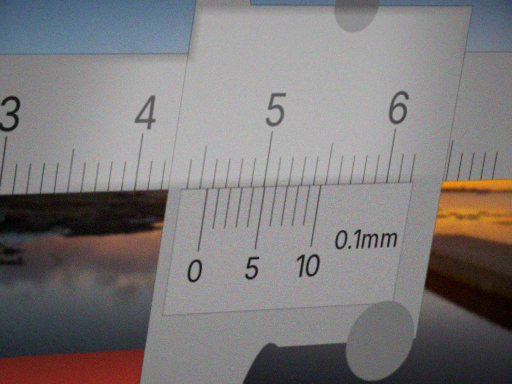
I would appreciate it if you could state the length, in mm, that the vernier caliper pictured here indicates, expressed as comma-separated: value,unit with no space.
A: 45.6,mm
